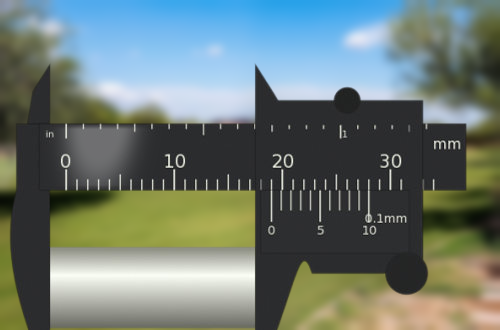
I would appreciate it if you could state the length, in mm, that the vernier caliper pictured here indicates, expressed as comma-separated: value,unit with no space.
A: 19.0,mm
